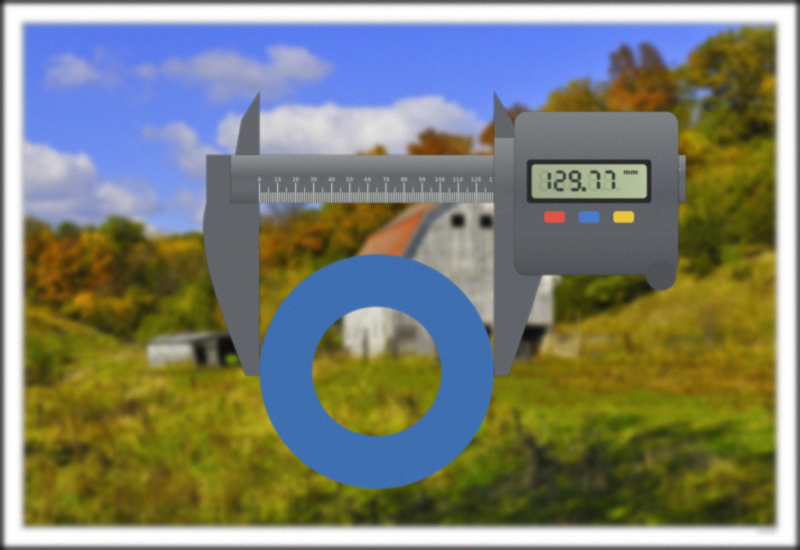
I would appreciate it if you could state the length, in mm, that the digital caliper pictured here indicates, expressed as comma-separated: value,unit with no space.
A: 129.77,mm
